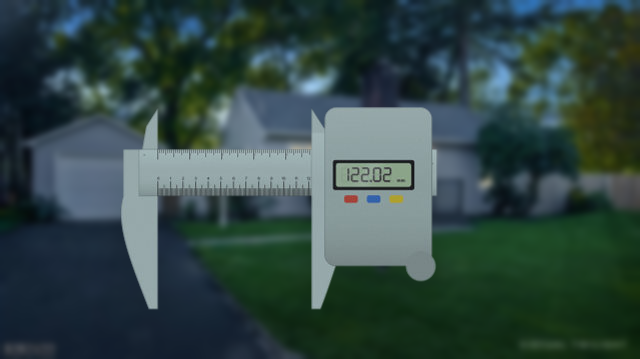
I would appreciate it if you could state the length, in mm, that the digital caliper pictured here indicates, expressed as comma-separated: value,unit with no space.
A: 122.02,mm
